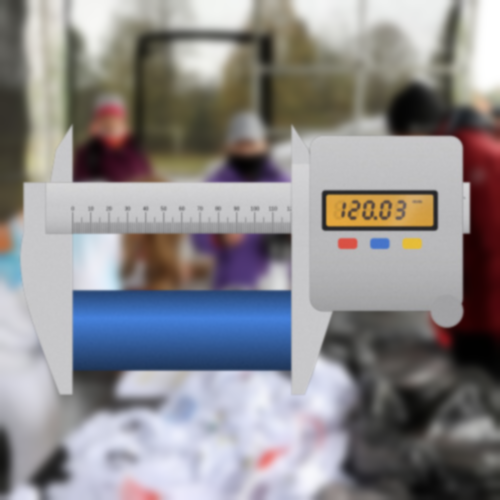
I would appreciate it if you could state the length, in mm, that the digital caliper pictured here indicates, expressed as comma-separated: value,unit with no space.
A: 120.03,mm
